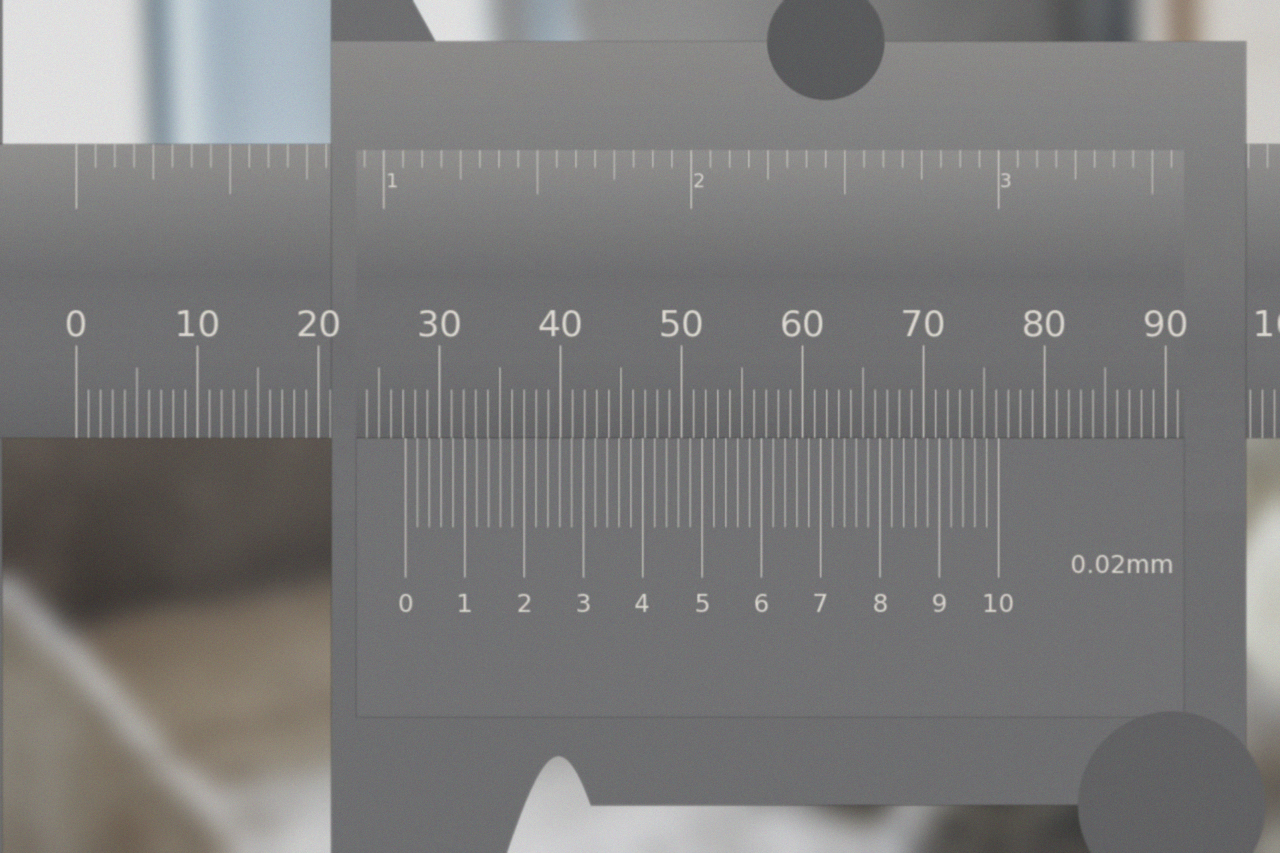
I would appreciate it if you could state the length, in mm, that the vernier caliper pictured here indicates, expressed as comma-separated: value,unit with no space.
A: 27.2,mm
